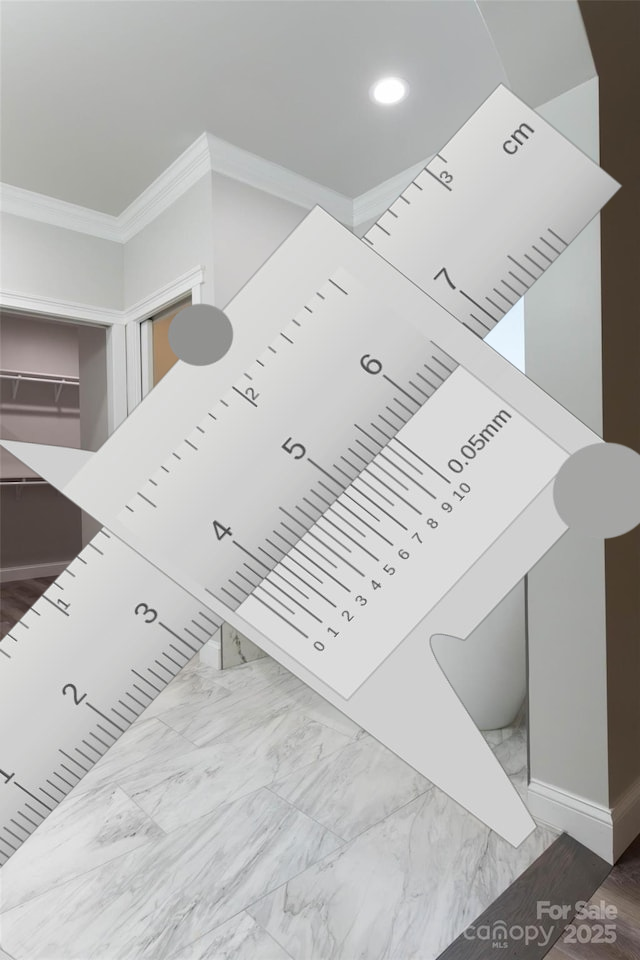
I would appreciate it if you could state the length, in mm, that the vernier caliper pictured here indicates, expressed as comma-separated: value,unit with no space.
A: 37.3,mm
